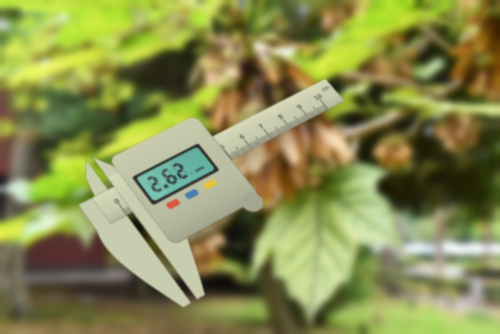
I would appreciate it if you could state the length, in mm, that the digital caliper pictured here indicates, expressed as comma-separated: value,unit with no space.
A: 2.62,mm
